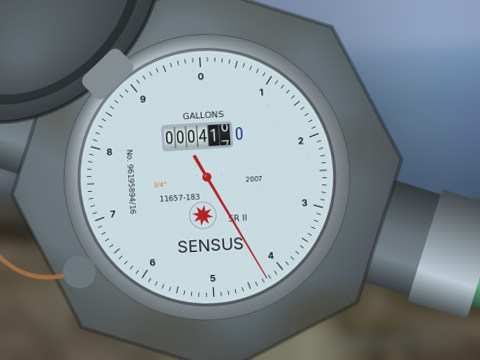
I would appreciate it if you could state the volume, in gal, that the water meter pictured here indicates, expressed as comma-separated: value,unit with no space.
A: 4164.2,gal
